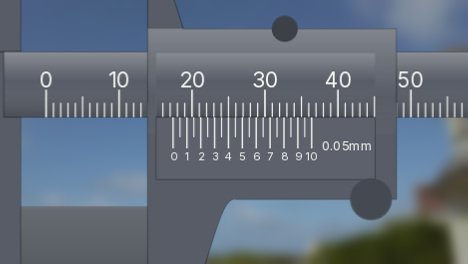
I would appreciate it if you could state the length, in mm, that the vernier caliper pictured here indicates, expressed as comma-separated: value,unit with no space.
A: 17.4,mm
